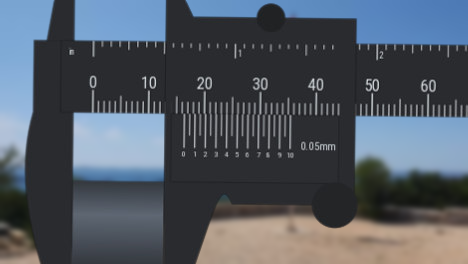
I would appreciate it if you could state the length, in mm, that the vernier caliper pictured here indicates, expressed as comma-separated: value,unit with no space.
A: 16.4,mm
